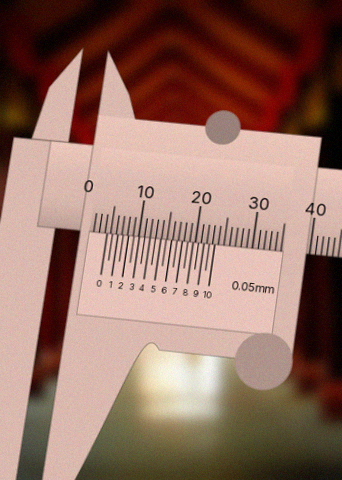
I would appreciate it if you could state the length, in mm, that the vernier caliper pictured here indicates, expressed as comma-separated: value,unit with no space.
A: 4.4,mm
